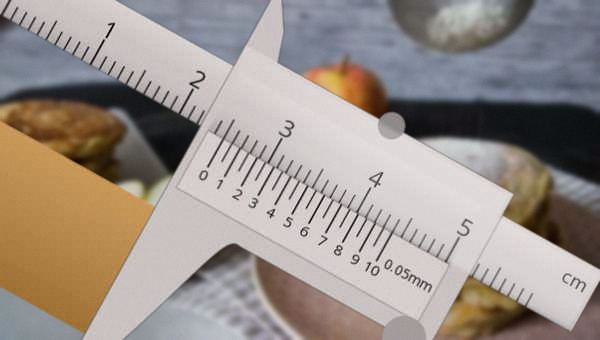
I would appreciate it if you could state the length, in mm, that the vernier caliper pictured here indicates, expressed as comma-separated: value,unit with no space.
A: 25.0,mm
